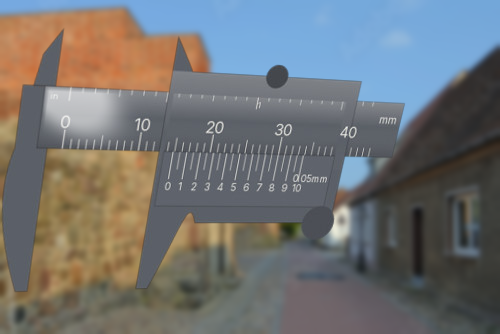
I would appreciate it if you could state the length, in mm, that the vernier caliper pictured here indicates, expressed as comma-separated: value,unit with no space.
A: 14.8,mm
